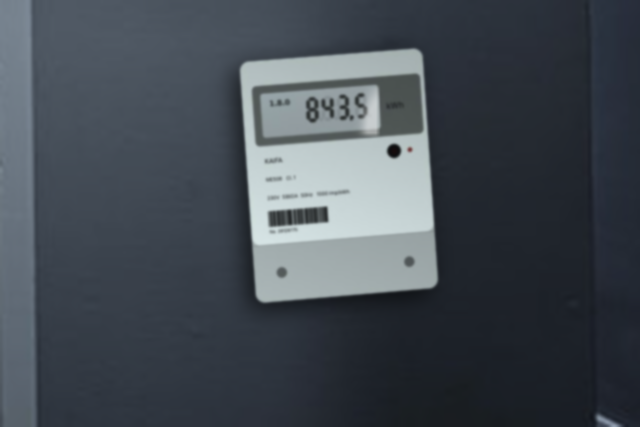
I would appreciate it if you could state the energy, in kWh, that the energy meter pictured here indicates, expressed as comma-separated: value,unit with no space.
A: 843.5,kWh
